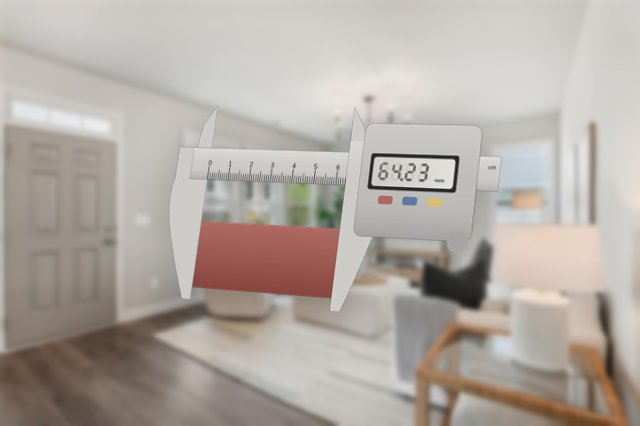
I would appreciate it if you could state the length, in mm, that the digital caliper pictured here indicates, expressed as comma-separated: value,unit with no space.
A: 64.23,mm
